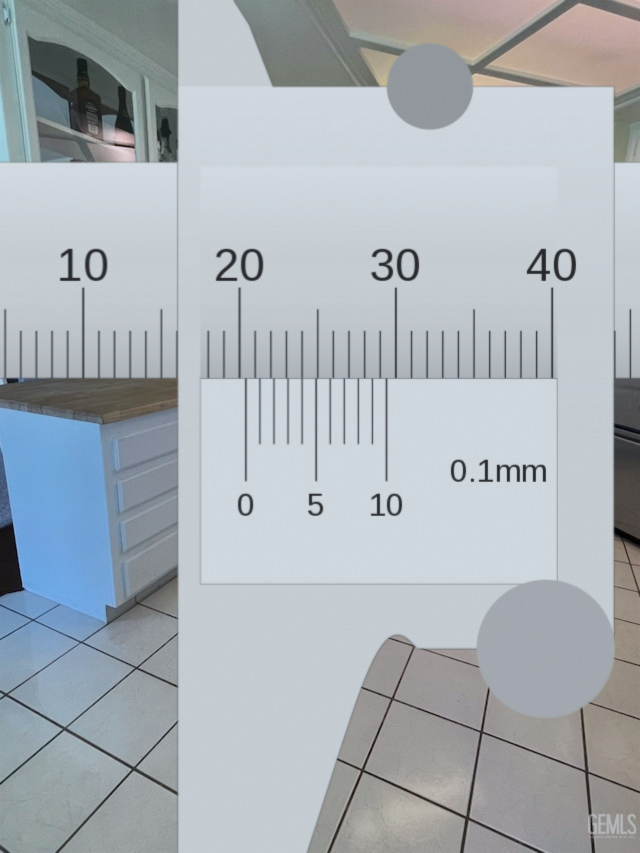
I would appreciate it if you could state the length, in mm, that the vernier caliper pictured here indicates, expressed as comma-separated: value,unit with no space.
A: 20.4,mm
